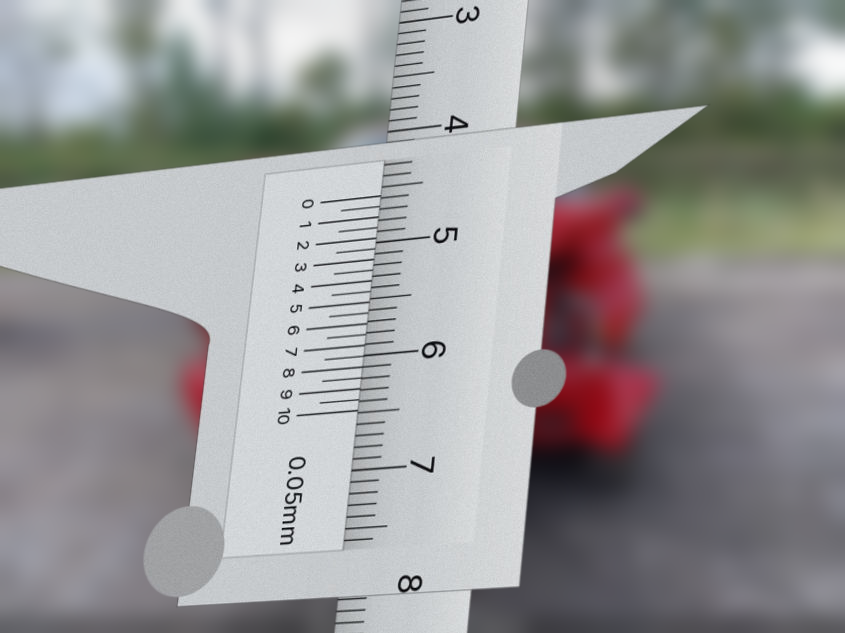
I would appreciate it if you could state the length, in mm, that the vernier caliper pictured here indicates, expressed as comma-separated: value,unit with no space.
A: 45.8,mm
